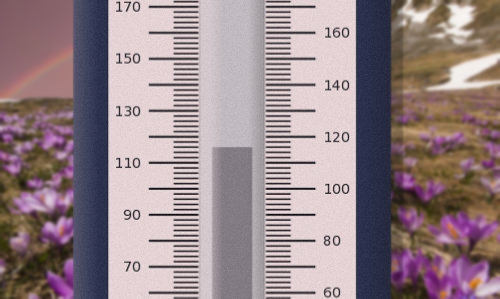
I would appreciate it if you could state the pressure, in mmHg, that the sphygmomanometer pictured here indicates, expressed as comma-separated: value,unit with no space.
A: 116,mmHg
